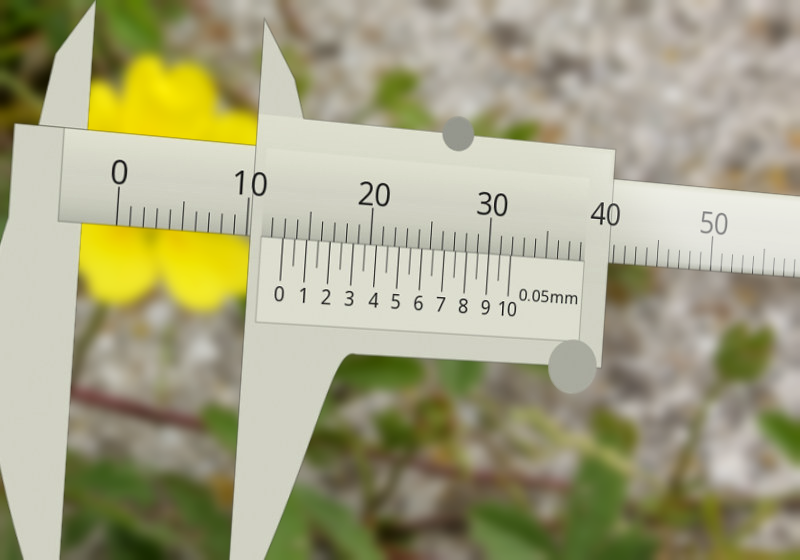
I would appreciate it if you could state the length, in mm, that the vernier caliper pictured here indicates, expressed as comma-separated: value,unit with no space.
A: 12.9,mm
